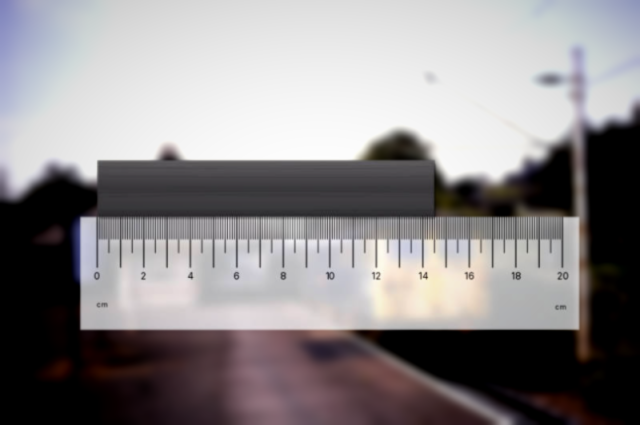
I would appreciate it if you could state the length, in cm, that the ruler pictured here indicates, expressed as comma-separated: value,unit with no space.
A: 14.5,cm
